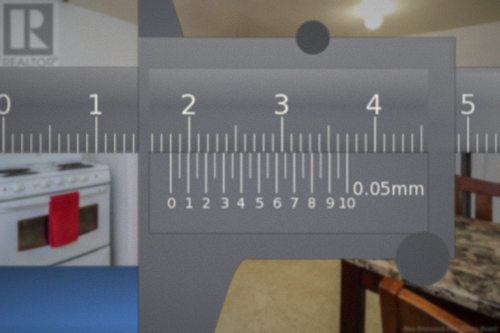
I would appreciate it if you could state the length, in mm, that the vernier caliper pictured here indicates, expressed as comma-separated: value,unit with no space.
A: 18.0,mm
